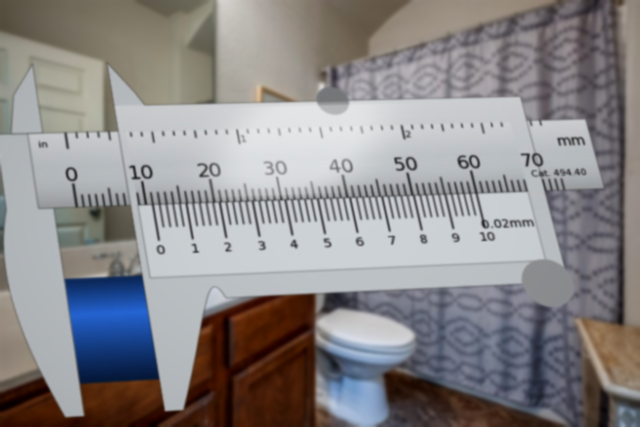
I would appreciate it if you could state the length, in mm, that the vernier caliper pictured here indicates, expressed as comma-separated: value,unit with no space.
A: 11.0,mm
